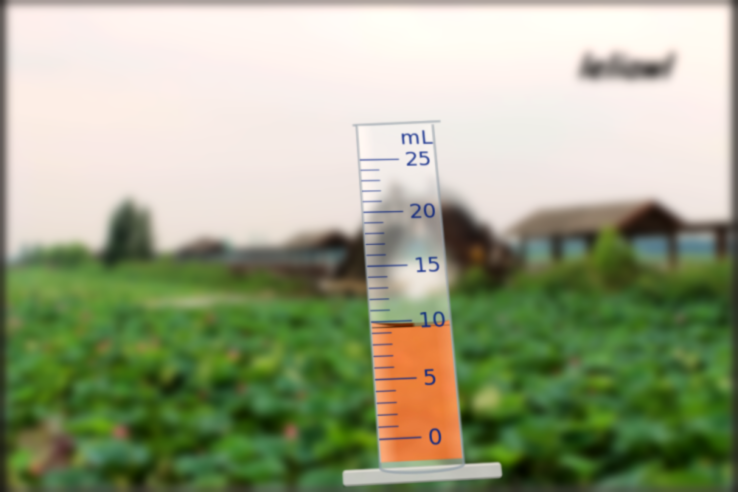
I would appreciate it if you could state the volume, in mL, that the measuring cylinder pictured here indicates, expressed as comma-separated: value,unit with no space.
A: 9.5,mL
